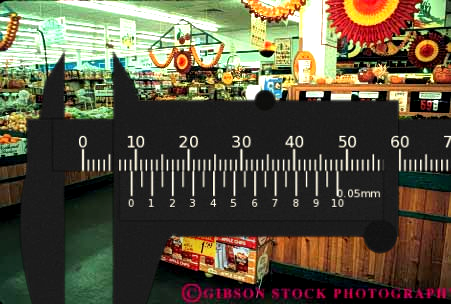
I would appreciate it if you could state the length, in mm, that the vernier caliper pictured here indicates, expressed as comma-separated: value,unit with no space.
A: 9.2,mm
